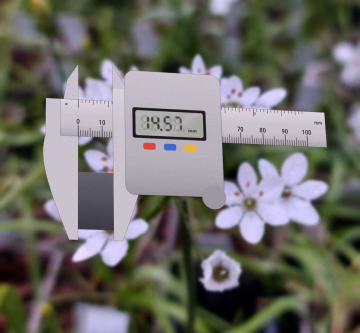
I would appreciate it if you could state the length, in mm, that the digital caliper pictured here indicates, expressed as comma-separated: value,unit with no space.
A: 14.57,mm
